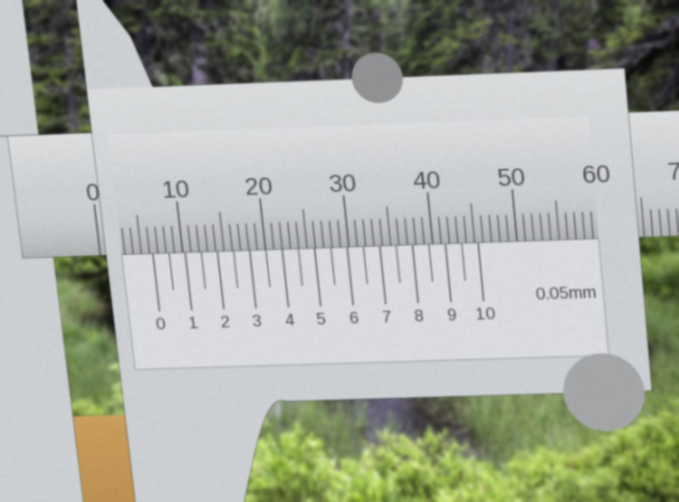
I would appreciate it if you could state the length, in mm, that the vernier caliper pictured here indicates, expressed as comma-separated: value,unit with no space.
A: 6.4,mm
